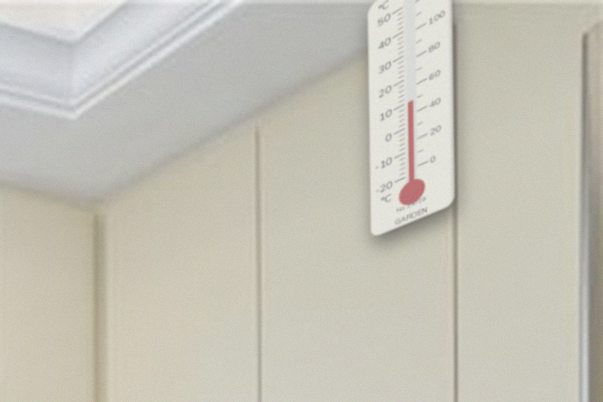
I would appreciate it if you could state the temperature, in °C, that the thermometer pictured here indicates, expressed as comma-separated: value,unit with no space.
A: 10,°C
